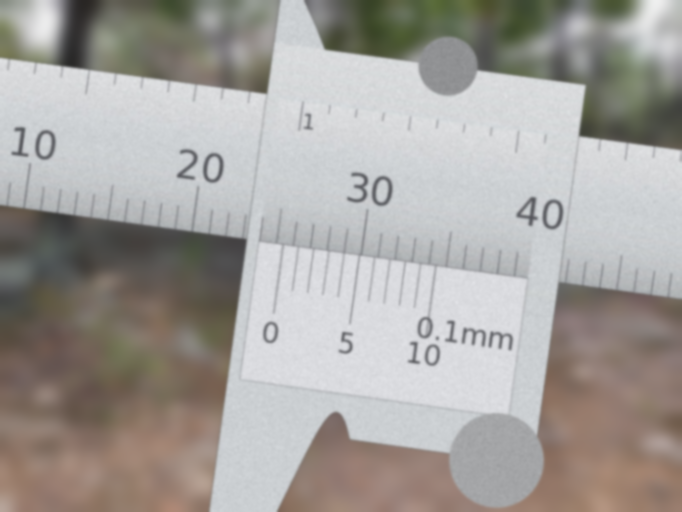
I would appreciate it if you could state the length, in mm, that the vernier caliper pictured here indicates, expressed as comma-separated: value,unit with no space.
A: 25.4,mm
